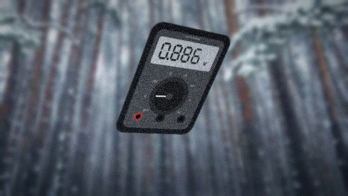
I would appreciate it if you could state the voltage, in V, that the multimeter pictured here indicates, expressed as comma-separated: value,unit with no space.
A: 0.886,V
